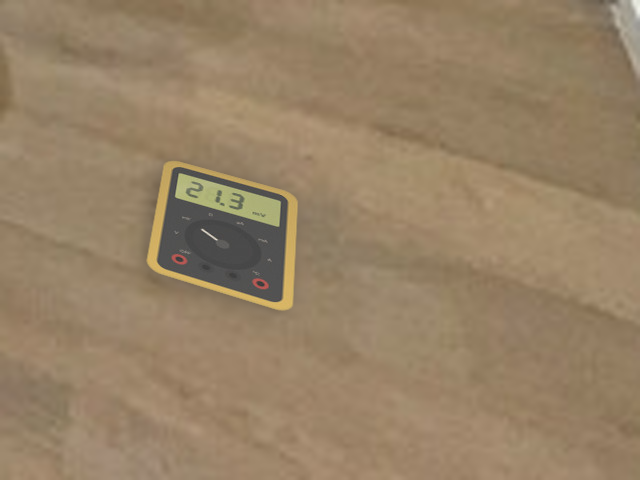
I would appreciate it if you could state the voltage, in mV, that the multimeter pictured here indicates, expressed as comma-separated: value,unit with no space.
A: 21.3,mV
